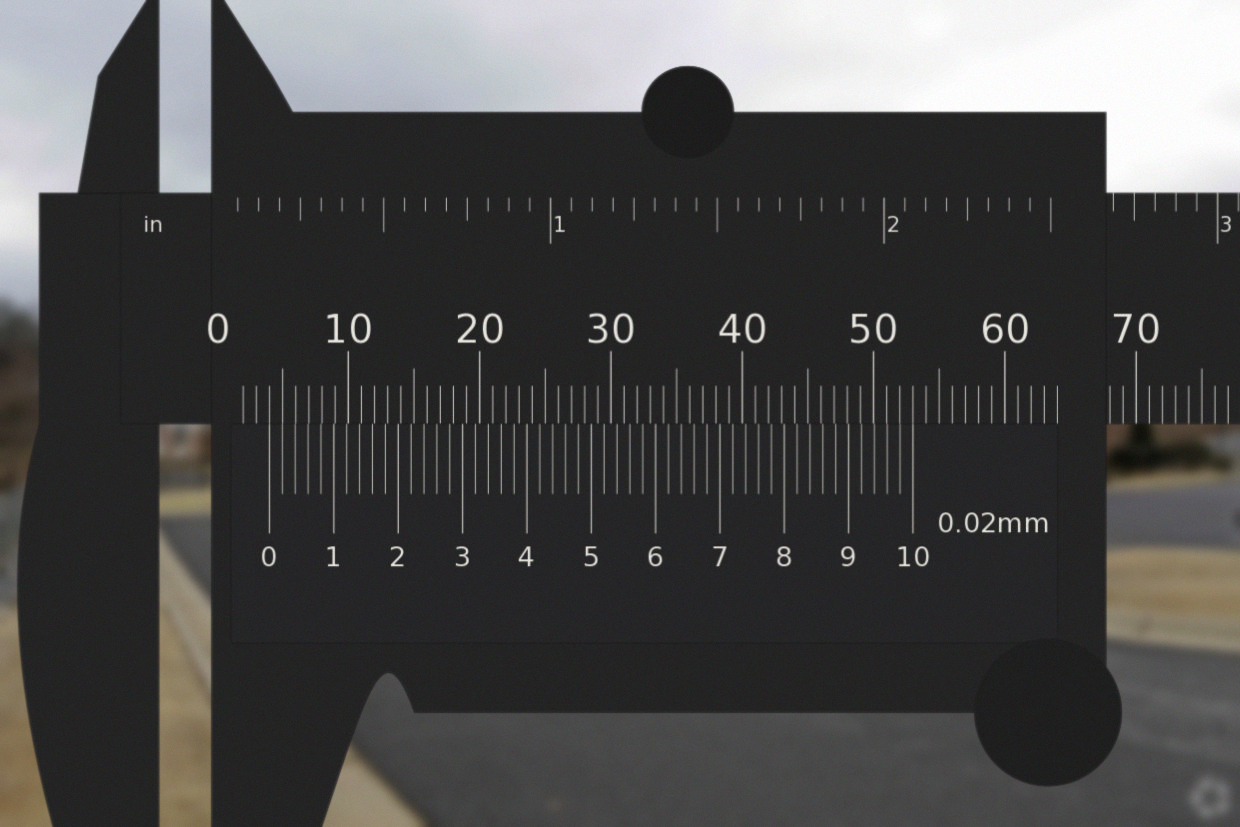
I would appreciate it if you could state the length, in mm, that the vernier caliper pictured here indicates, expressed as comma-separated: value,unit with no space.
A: 4.0,mm
